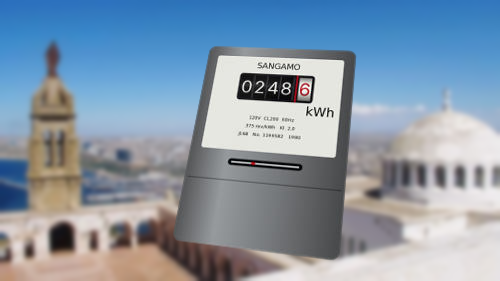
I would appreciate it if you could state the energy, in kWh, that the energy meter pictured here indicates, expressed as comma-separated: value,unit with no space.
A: 248.6,kWh
